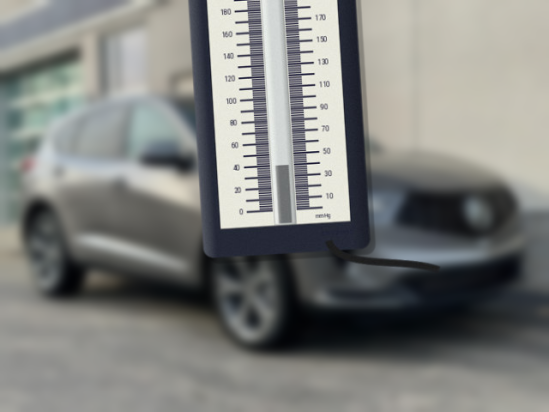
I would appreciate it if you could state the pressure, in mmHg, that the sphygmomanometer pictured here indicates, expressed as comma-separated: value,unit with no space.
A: 40,mmHg
